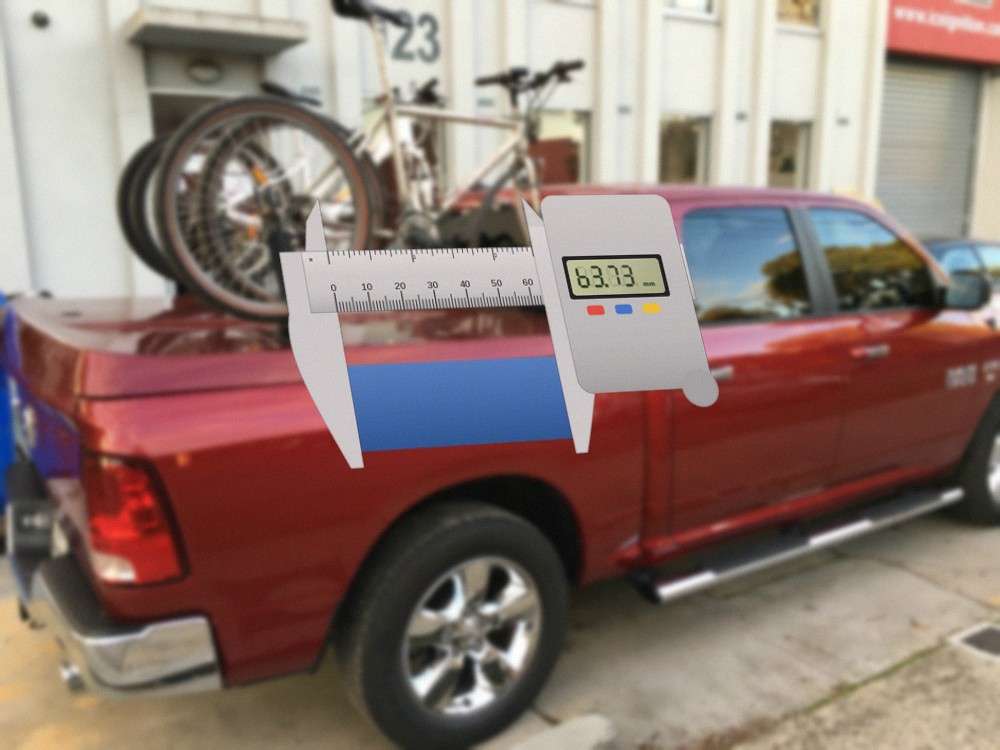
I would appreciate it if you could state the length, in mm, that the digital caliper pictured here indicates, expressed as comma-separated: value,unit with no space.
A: 63.73,mm
